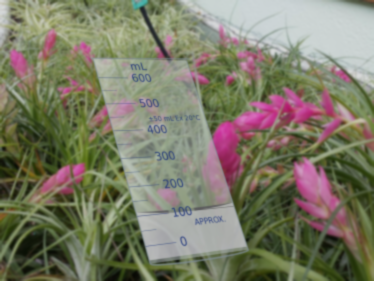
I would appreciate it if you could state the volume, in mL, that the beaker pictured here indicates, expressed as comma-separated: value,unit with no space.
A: 100,mL
